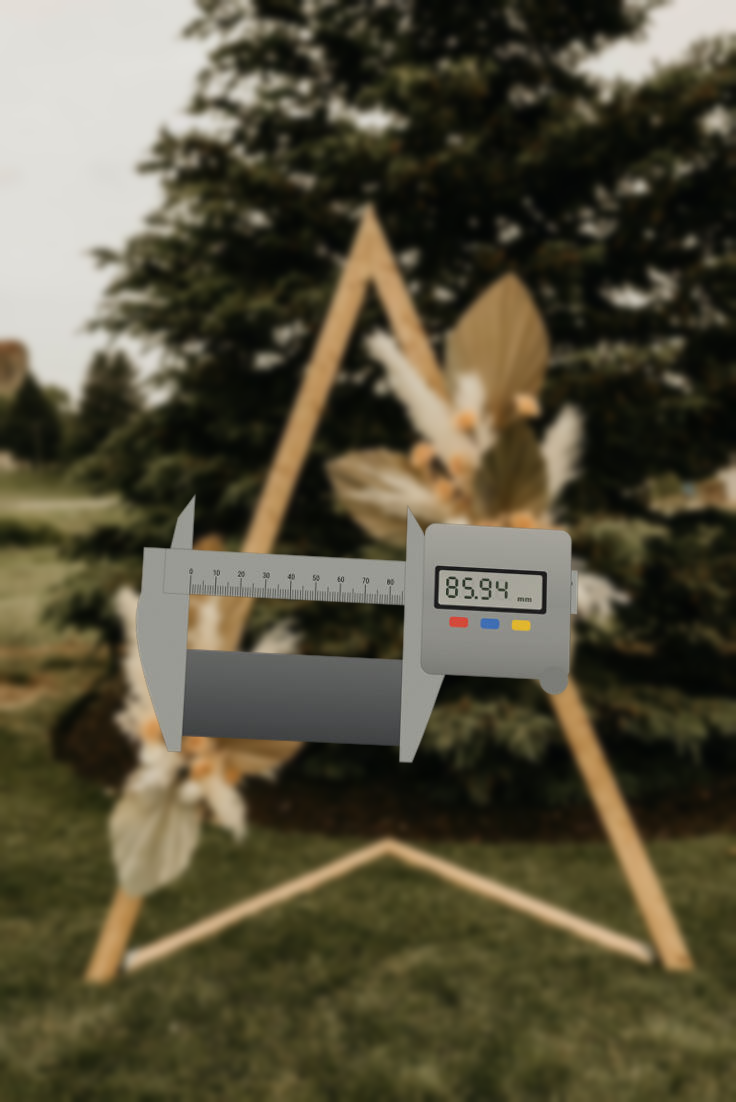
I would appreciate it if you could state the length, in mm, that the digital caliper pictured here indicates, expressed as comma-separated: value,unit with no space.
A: 85.94,mm
